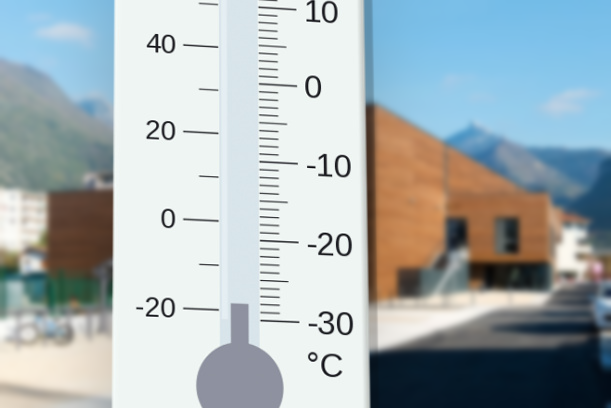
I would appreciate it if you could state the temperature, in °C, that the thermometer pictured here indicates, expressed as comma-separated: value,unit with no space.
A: -28,°C
